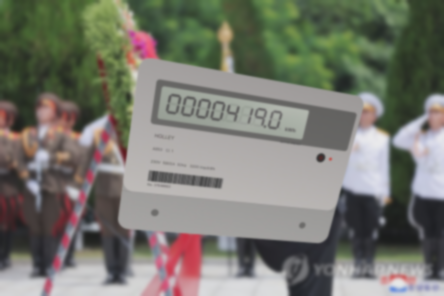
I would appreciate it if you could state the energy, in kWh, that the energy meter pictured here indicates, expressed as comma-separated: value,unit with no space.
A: 419.0,kWh
